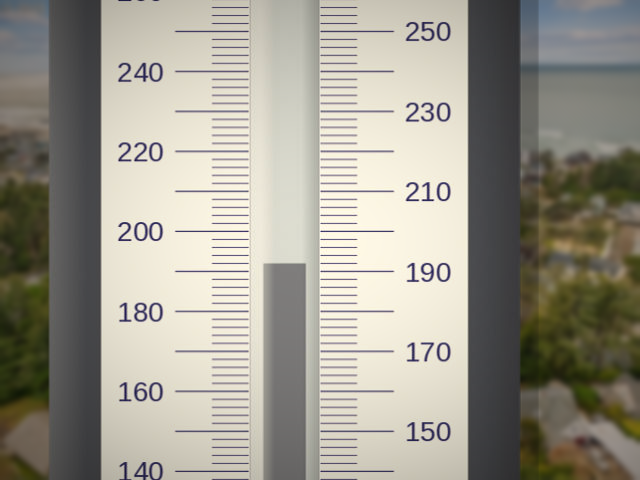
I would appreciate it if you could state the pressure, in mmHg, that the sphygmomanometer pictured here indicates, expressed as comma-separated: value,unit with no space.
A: 192,mmHg
